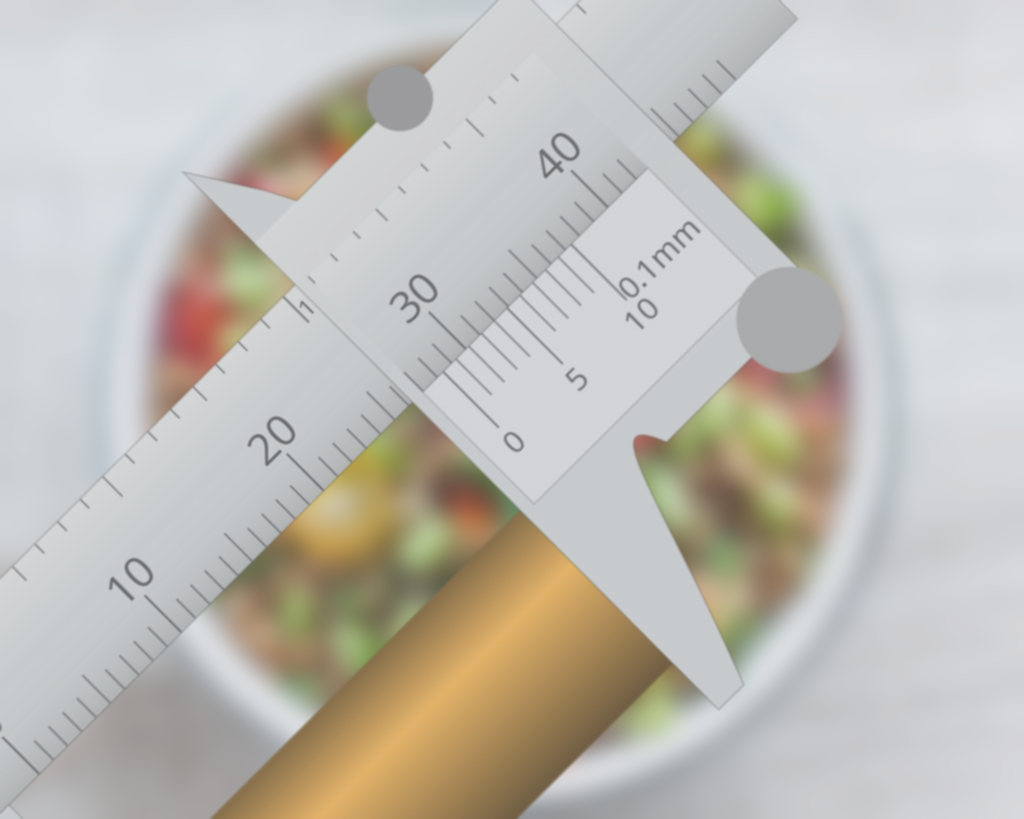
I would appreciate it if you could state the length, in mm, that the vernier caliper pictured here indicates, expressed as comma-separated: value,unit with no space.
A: 28.4,mm
